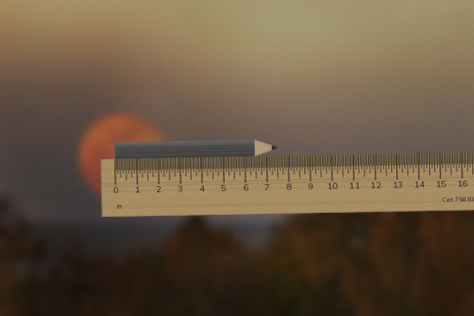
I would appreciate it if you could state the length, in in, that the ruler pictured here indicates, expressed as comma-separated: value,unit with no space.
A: 7.5,in
